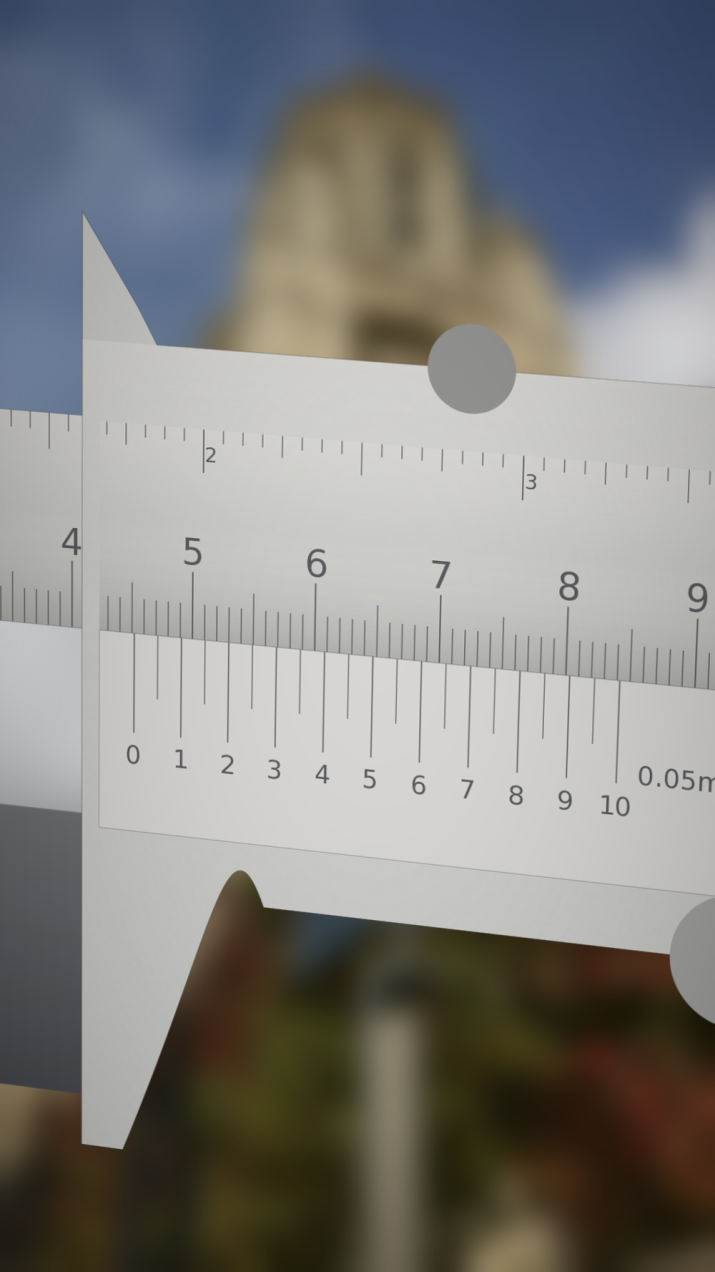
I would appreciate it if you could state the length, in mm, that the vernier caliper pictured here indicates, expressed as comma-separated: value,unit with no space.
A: 45.2,mm
